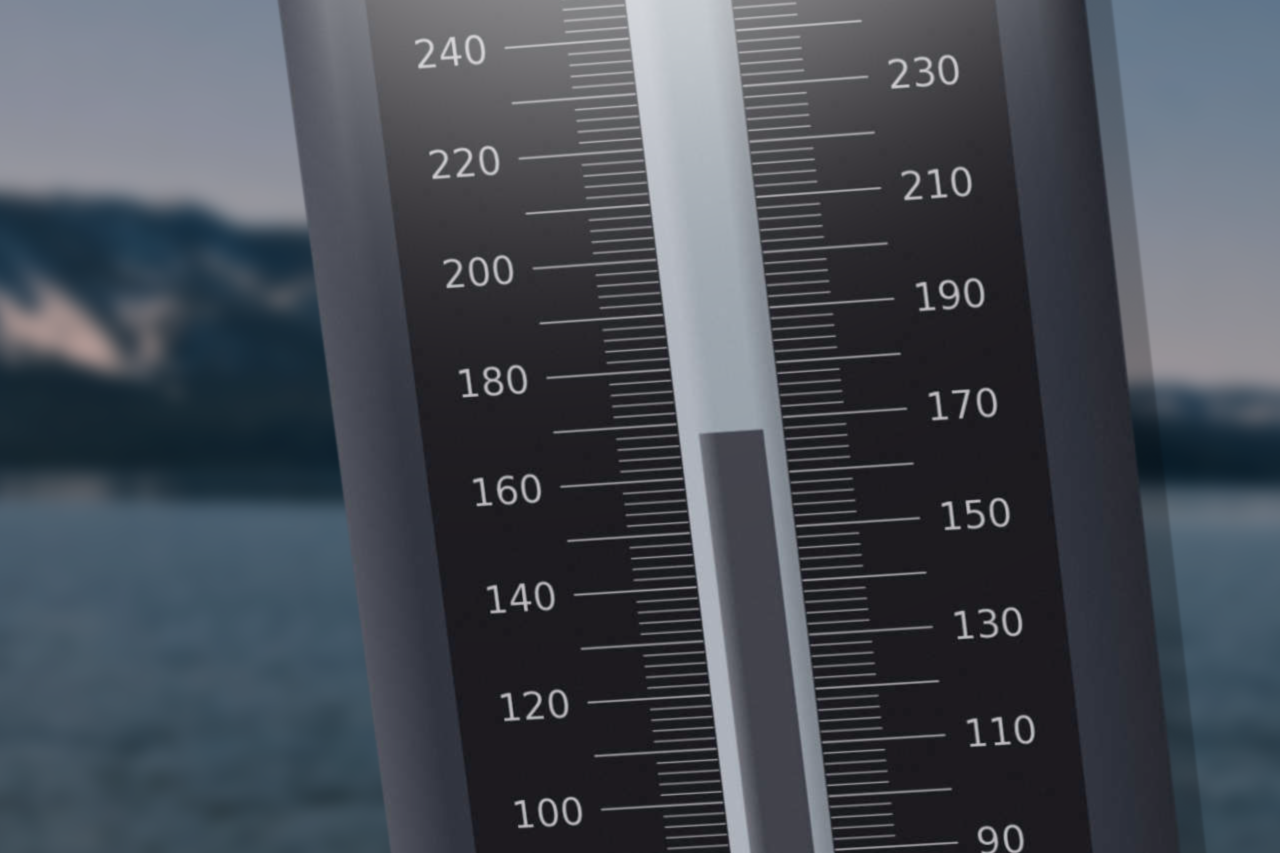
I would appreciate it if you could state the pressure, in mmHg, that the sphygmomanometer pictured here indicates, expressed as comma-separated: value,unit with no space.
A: 168,mmHg
